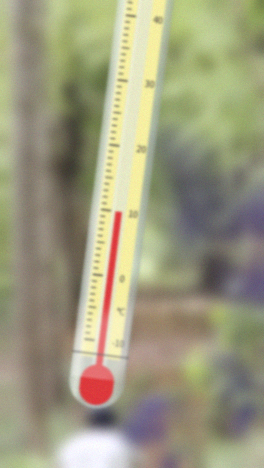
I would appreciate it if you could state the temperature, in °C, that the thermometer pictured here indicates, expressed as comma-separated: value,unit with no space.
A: 10,°C
